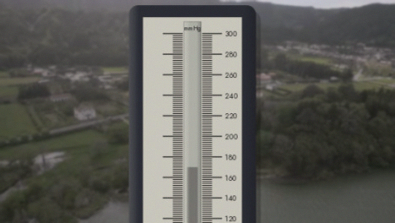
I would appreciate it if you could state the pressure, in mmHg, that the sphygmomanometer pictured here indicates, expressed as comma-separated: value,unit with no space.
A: 170,mmHg
